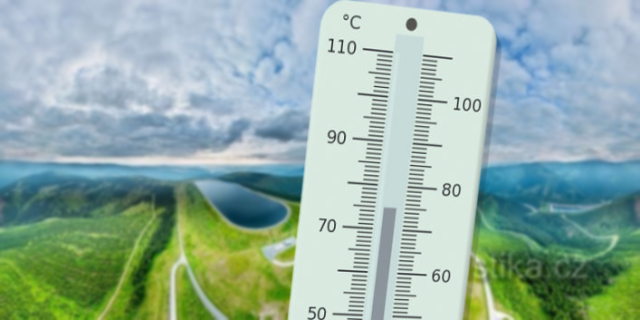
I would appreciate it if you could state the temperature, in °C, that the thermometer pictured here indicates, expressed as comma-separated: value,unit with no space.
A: 75,°C
